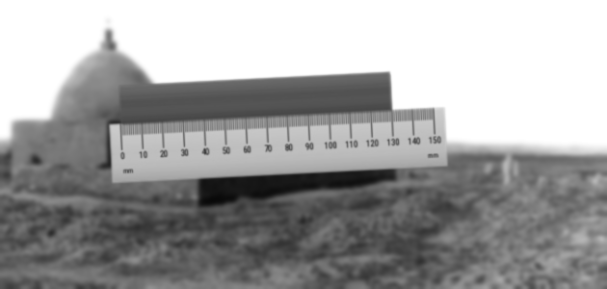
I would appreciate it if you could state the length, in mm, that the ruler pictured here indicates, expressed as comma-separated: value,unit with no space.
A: 130,mm
